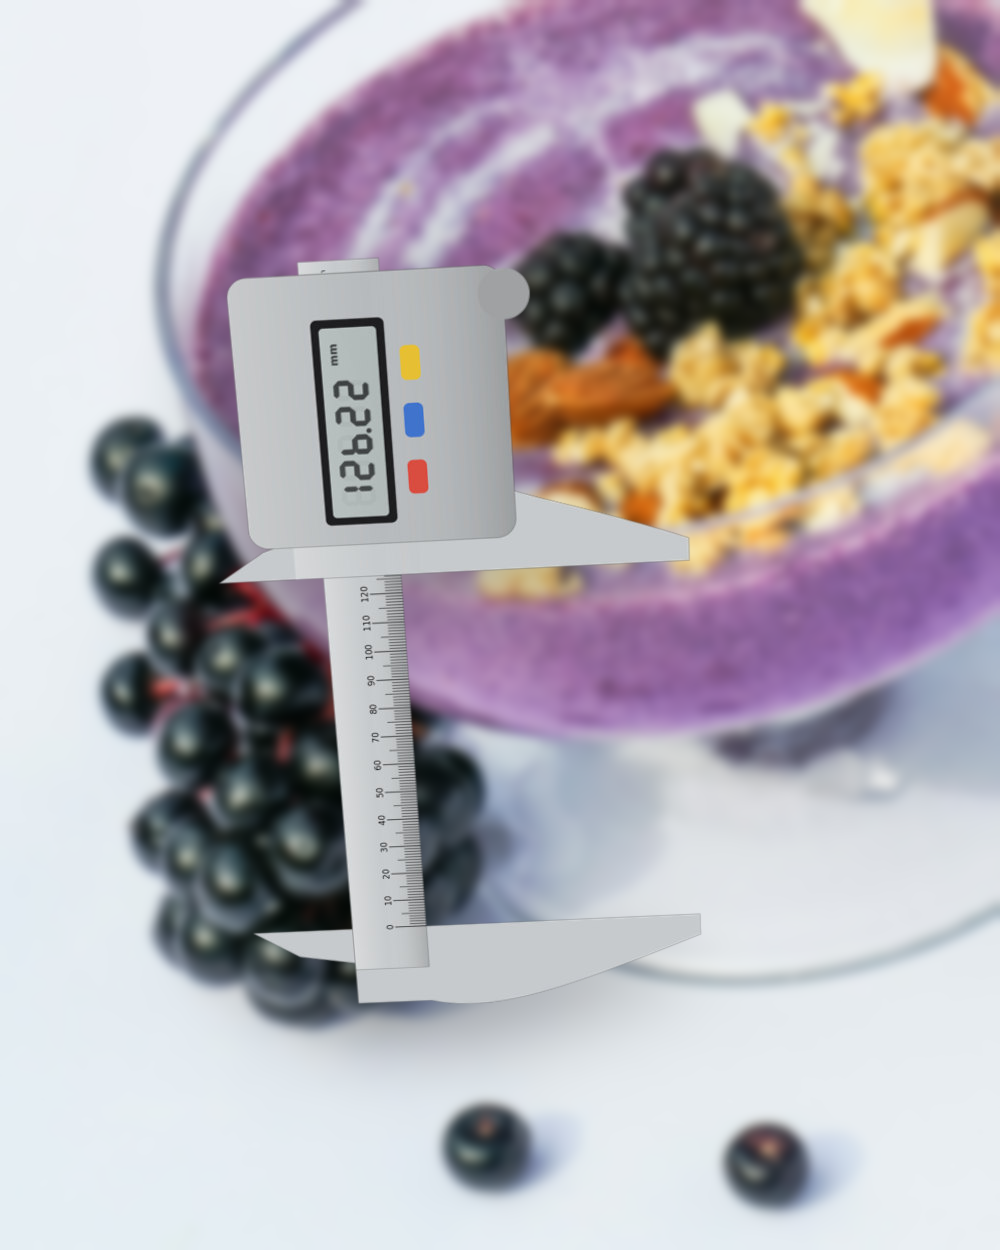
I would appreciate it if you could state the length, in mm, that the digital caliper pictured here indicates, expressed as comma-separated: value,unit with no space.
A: 126.22,mm
